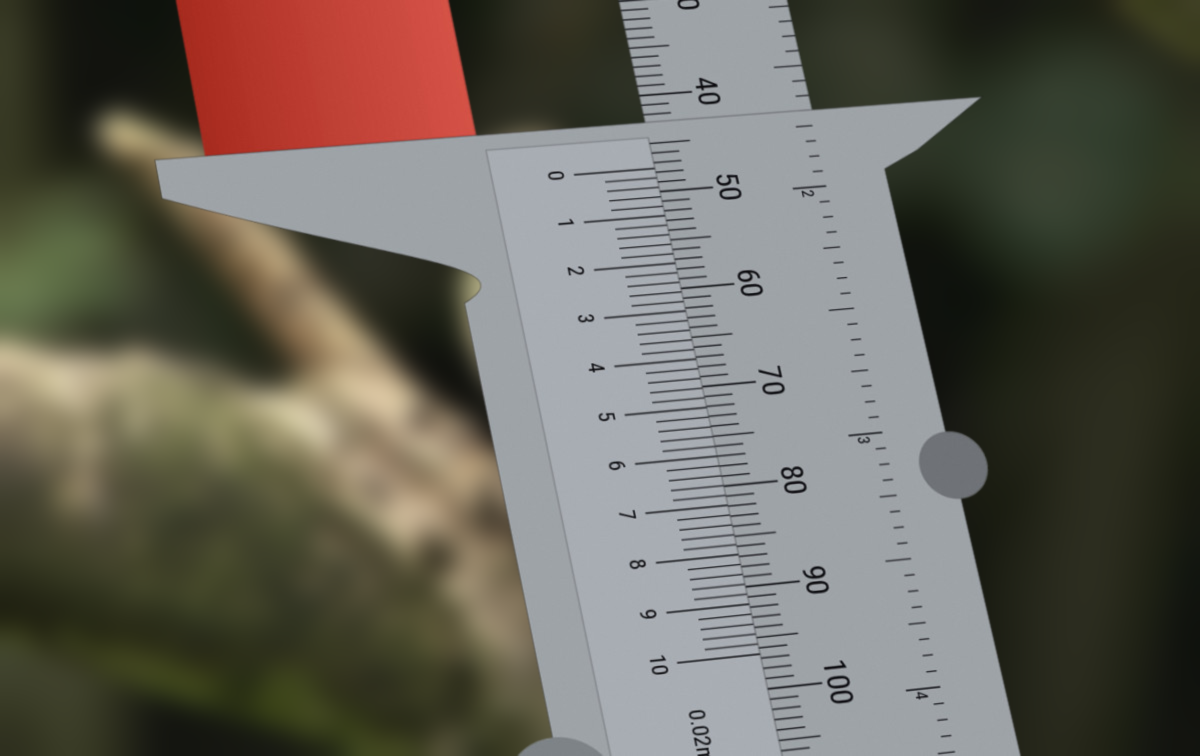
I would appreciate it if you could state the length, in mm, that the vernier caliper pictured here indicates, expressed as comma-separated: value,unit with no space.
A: 47.6,mm
